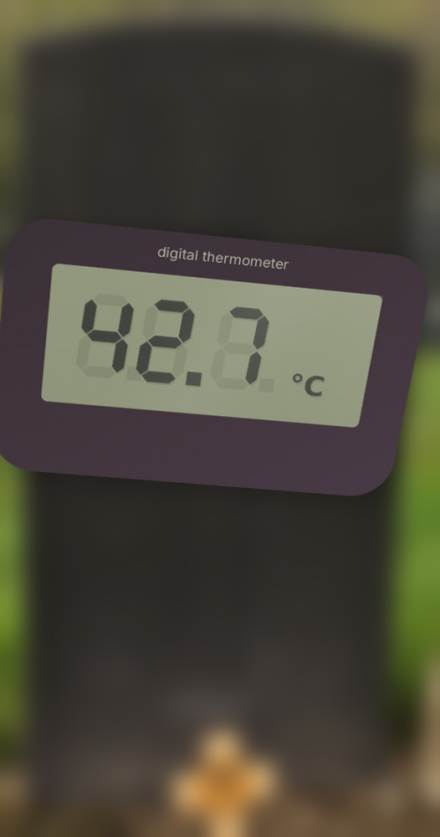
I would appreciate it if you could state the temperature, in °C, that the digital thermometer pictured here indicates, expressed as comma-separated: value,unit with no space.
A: 42.7,°C
